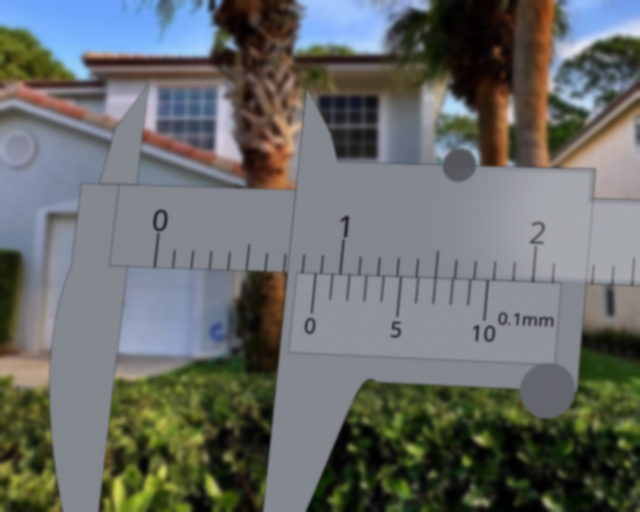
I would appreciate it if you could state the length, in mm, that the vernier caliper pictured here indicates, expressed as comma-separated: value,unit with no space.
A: 8.7,mm
